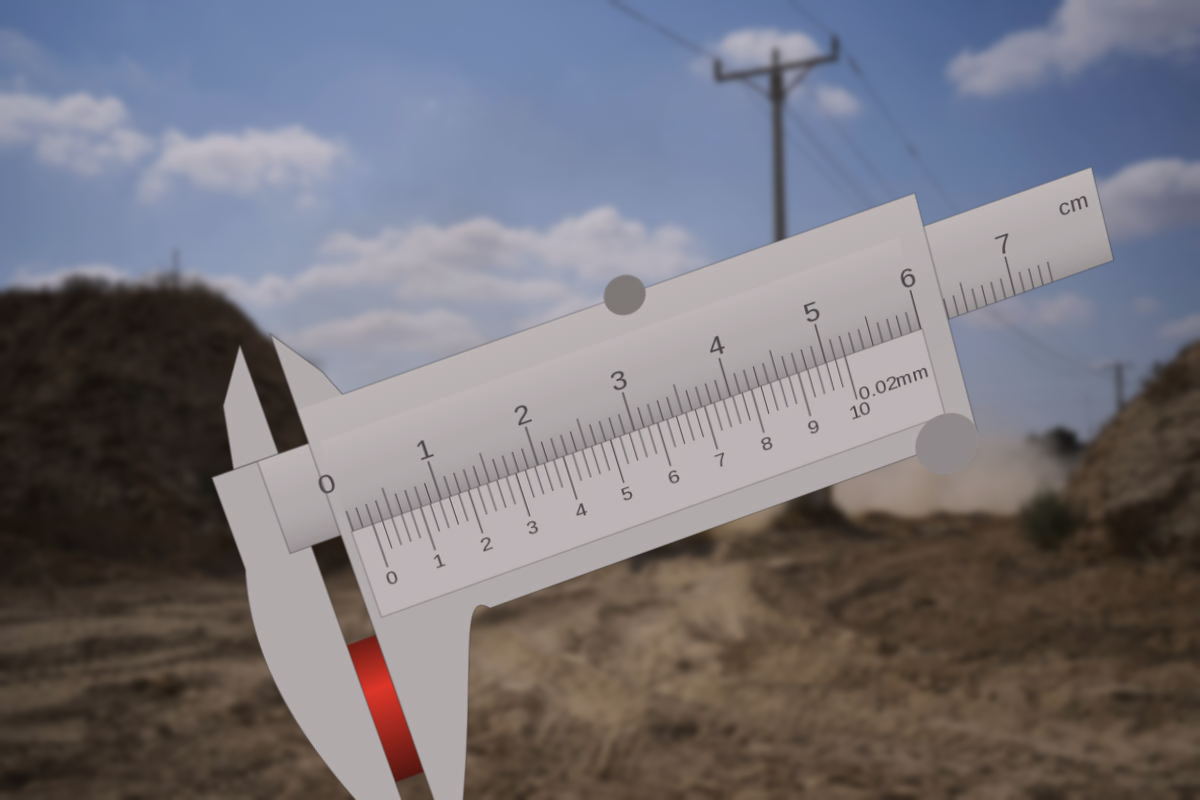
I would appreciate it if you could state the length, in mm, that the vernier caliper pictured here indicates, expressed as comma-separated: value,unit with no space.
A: 3.0,mm
